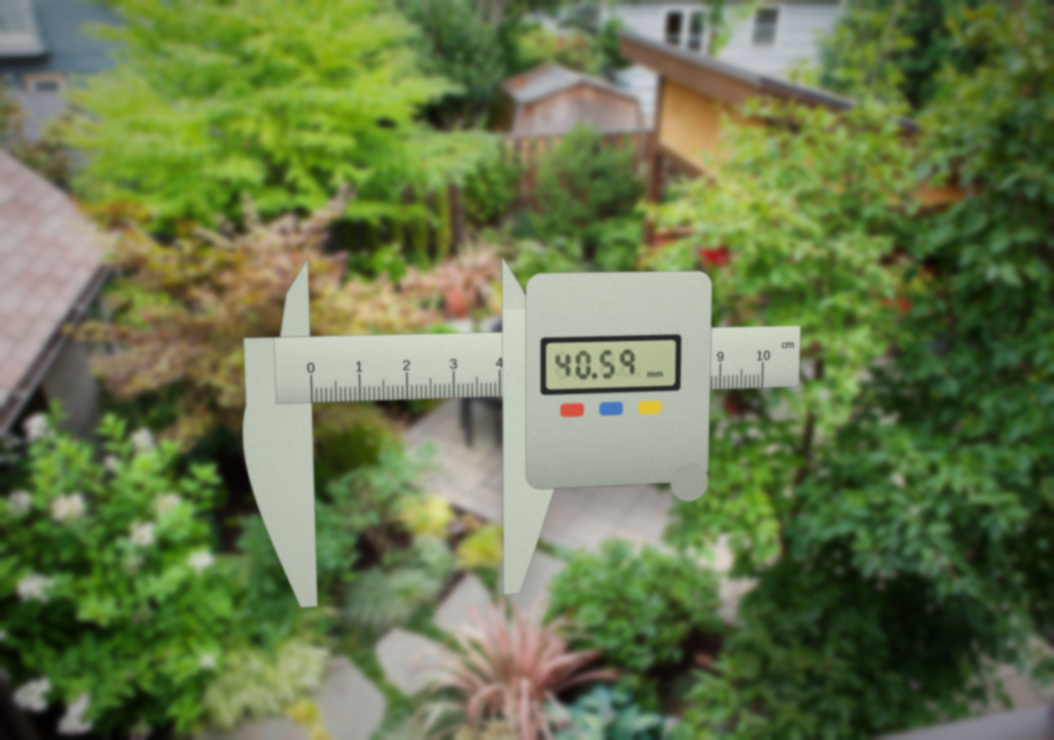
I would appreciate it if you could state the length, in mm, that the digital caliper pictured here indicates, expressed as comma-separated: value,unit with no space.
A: 40.59,mm
